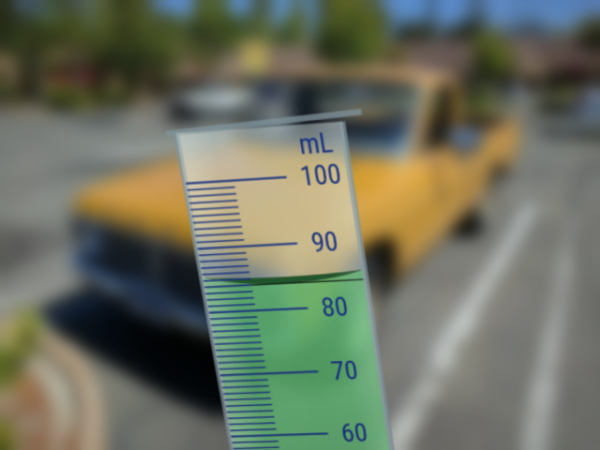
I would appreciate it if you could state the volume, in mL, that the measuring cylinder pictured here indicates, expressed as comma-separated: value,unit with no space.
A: 84,mL
